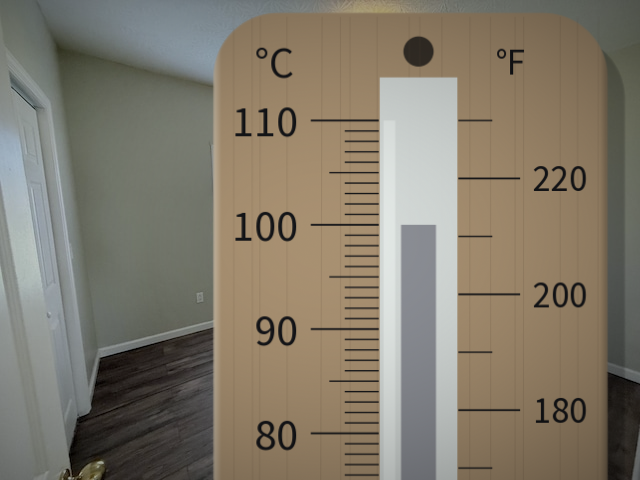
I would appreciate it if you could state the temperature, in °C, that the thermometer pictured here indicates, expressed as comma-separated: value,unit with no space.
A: 100,°C
